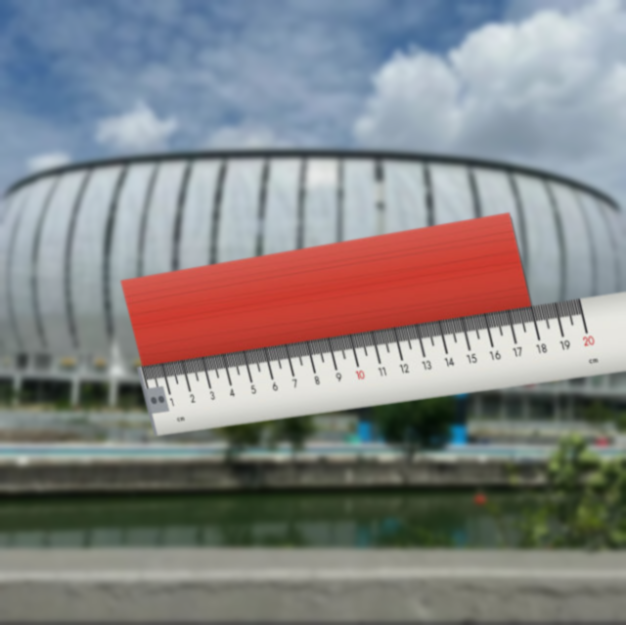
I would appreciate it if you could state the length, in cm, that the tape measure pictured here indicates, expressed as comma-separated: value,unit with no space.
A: 18,cm
